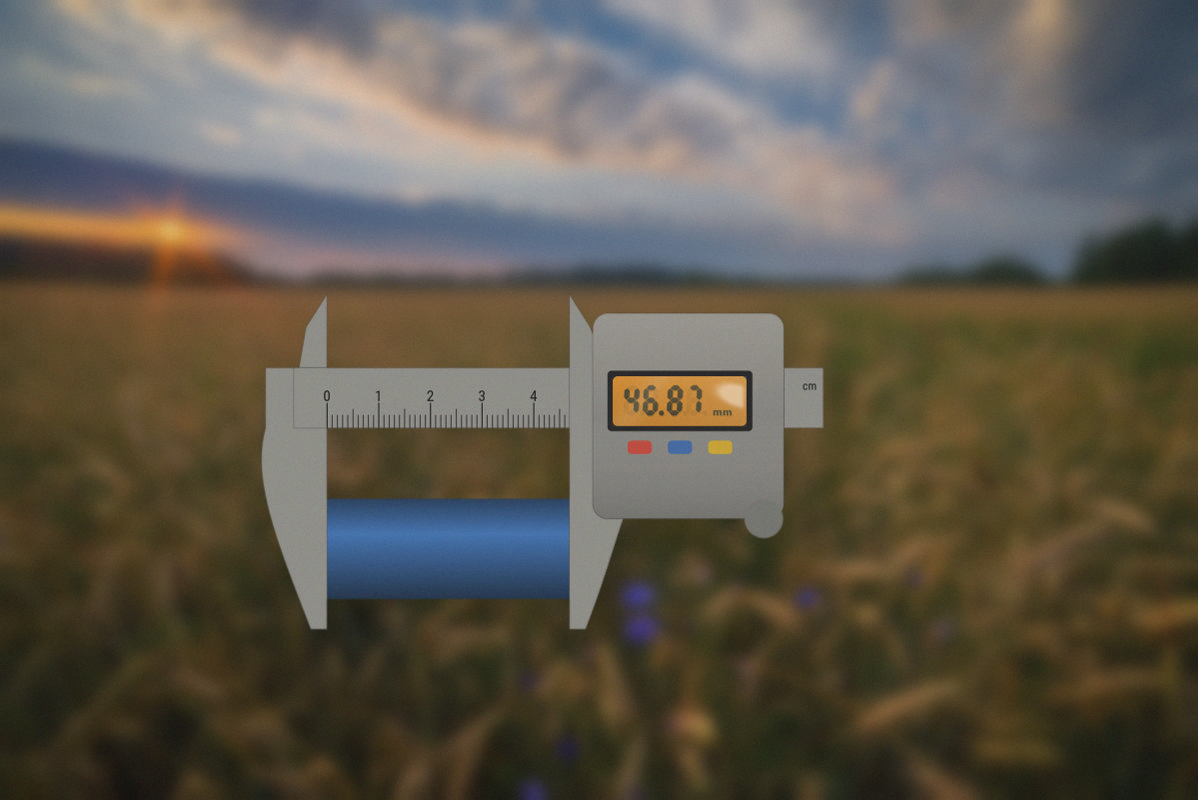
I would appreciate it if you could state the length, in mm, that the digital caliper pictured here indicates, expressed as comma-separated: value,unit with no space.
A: 46.87,mm
